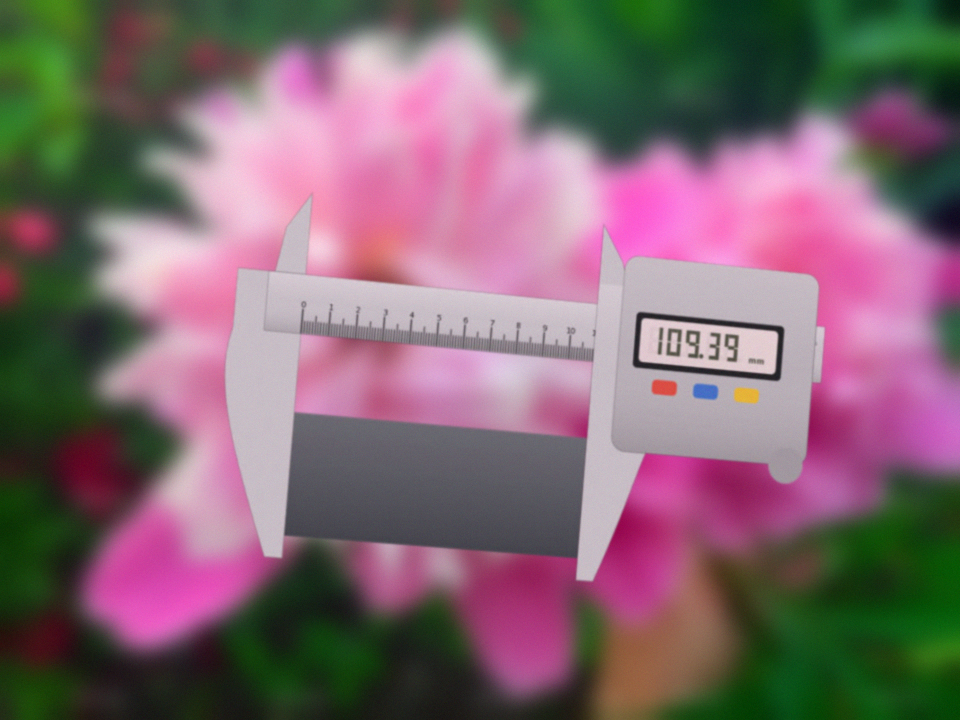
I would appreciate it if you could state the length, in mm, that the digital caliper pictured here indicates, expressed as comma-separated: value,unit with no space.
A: 109.39,mm
